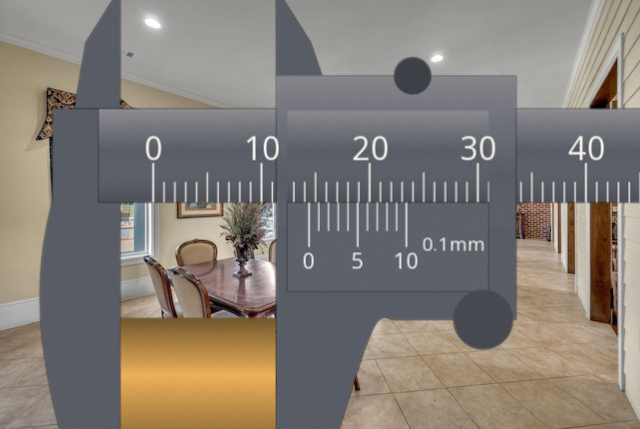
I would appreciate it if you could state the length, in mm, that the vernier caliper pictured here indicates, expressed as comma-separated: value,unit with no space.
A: 14.4,mm
